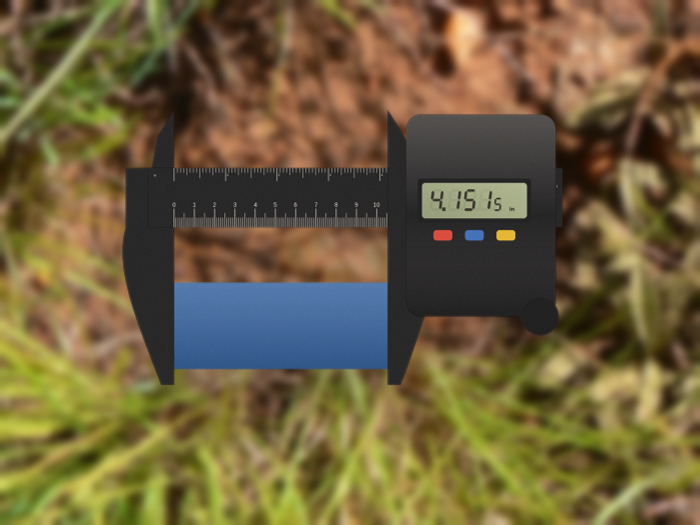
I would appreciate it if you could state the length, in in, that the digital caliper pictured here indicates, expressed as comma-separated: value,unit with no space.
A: 4.1515,in
